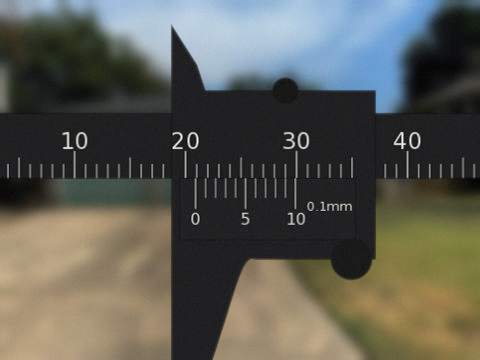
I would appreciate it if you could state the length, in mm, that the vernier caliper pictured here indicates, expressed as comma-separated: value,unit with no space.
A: 20.9,mm
